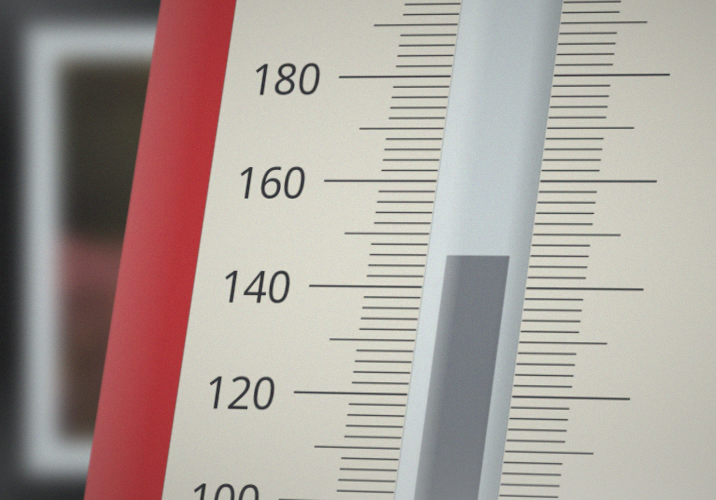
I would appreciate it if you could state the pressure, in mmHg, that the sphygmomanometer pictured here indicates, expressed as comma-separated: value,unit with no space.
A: 146,mmHg
